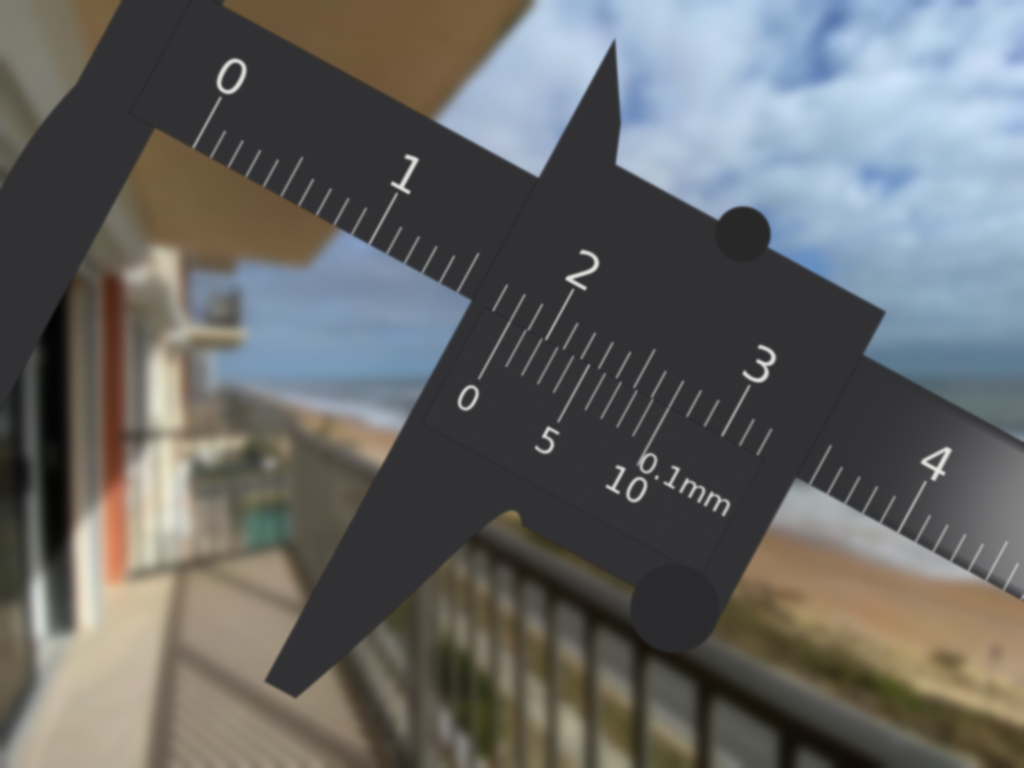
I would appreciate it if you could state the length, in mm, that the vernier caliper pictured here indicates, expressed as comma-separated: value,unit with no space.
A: 18.0,mm
